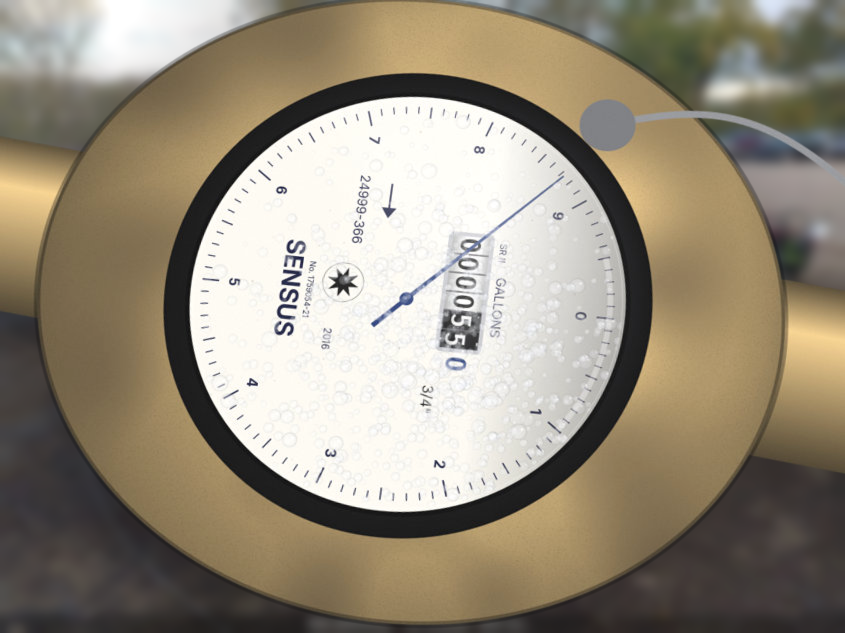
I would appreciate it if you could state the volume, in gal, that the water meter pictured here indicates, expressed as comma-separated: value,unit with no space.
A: 548.7,gal
